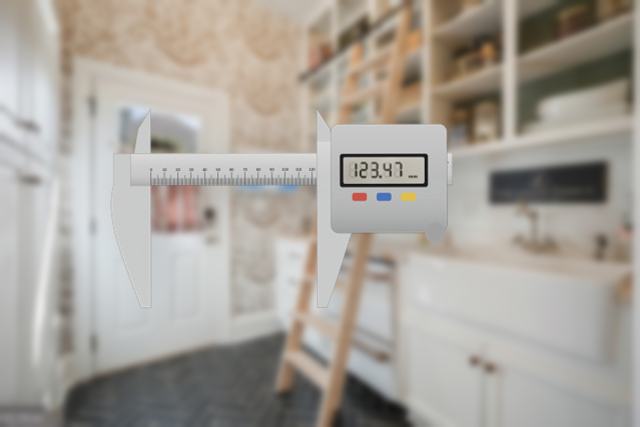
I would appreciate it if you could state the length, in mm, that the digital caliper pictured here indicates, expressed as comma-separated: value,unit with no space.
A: 123.47,mm
